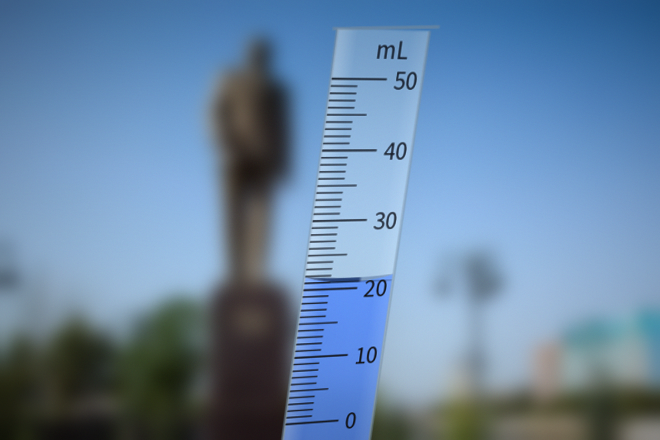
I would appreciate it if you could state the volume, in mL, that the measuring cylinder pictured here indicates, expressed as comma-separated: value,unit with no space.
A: 21,mL
